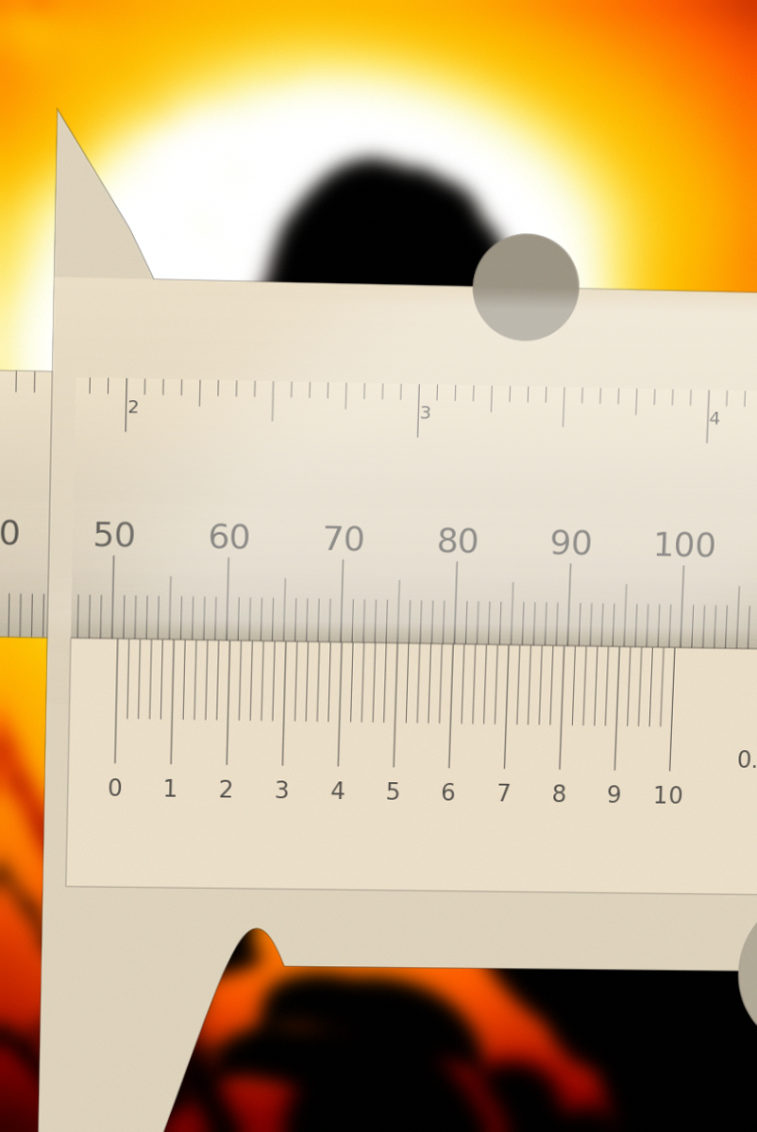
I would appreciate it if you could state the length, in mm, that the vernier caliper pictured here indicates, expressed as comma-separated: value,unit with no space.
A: 50.5,mm
